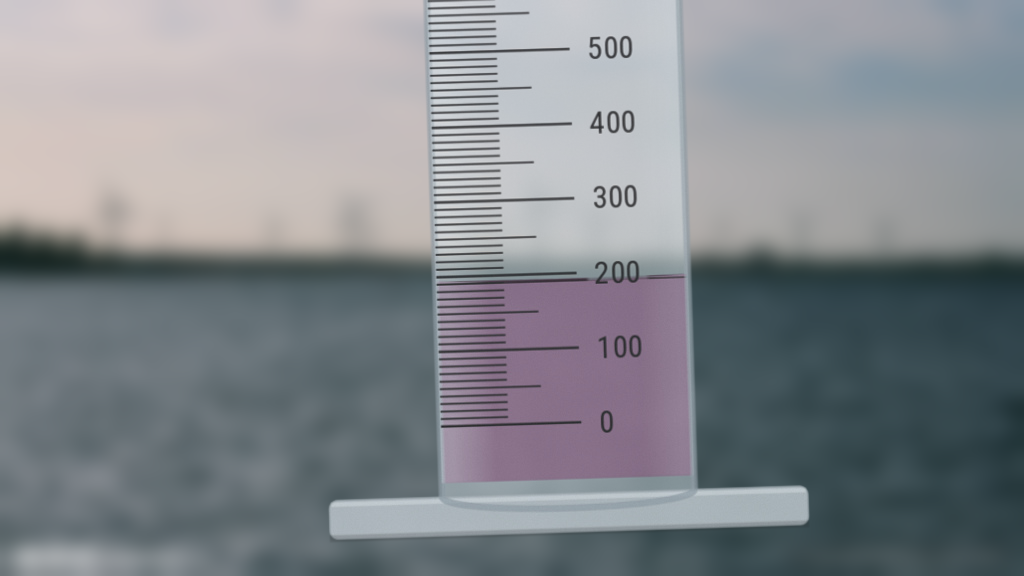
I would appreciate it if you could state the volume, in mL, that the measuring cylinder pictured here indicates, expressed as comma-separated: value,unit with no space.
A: 190,mL
